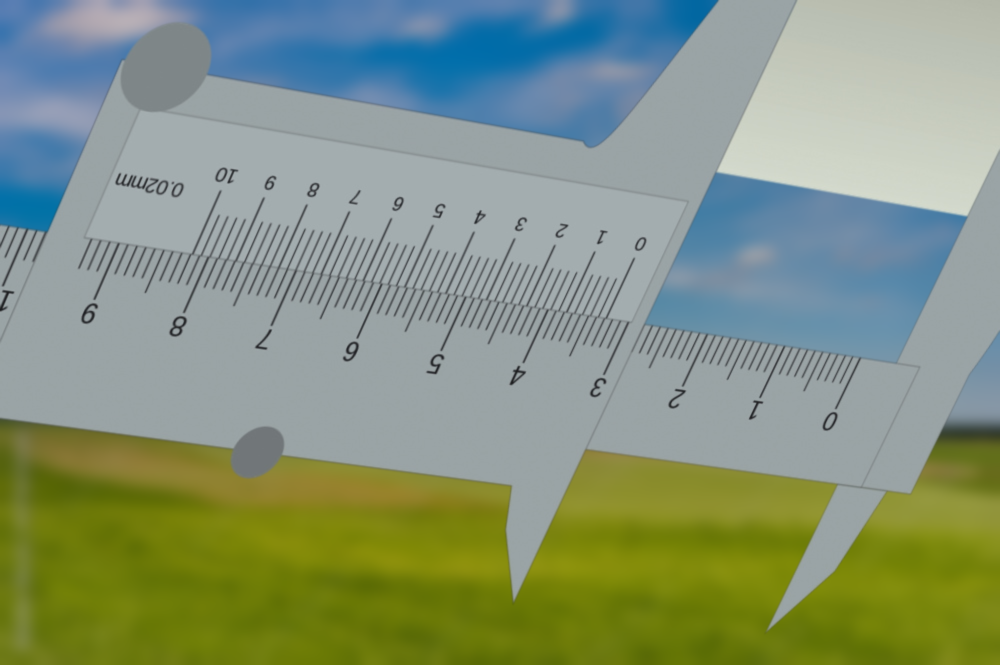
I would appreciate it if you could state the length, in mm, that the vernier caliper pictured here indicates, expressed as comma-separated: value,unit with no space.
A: 32.8,mm
